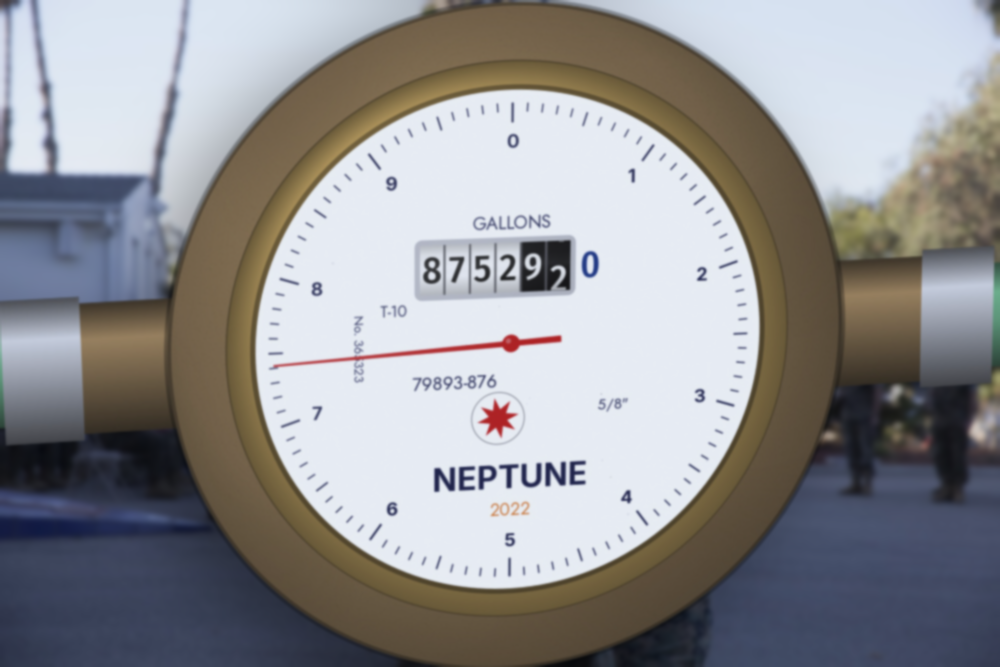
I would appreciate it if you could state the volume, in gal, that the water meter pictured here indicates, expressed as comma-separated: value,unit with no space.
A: 8752917.4,gal
